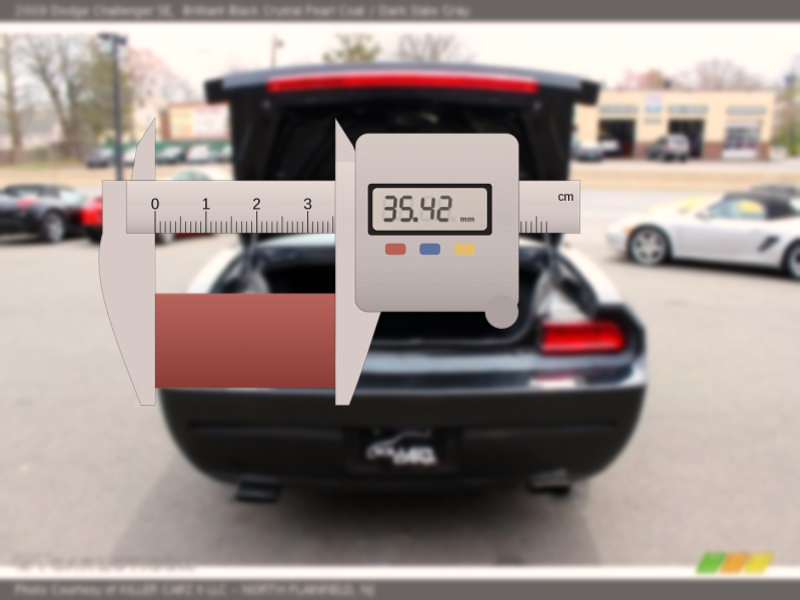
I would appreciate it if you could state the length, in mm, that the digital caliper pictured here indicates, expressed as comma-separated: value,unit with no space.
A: 35.42,mm
